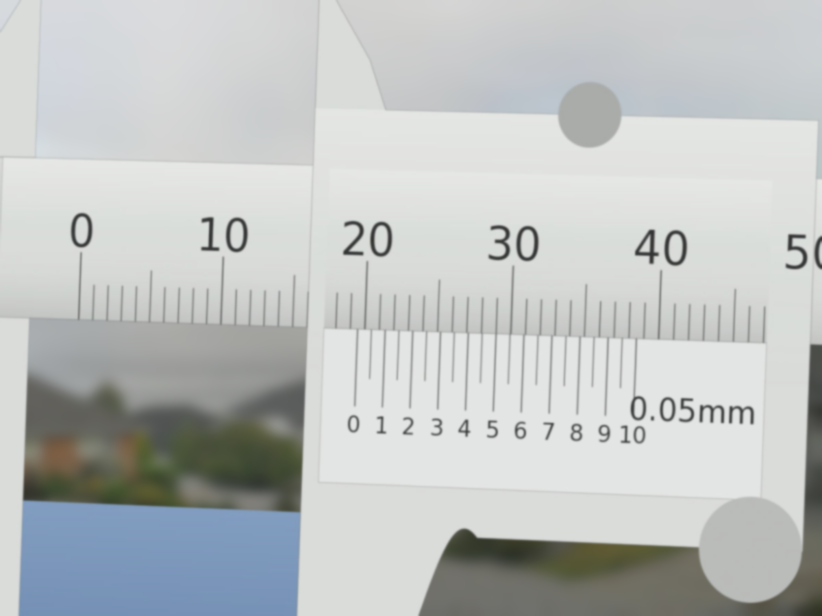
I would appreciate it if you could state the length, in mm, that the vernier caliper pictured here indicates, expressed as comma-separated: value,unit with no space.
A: 19.5,mm
